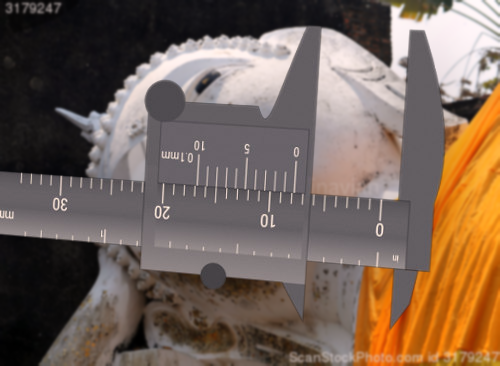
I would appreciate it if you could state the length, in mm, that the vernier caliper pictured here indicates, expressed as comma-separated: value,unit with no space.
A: 7.8,mm
